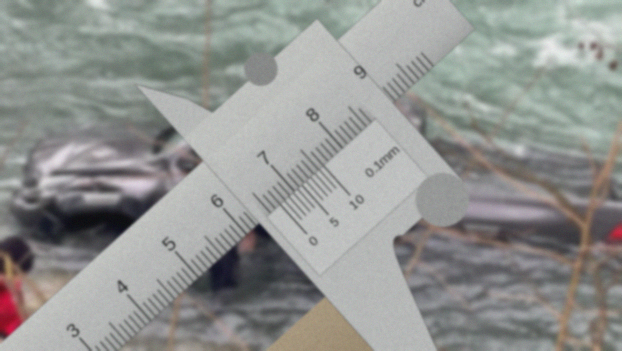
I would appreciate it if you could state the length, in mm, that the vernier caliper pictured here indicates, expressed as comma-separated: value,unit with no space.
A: 67.0,mm
